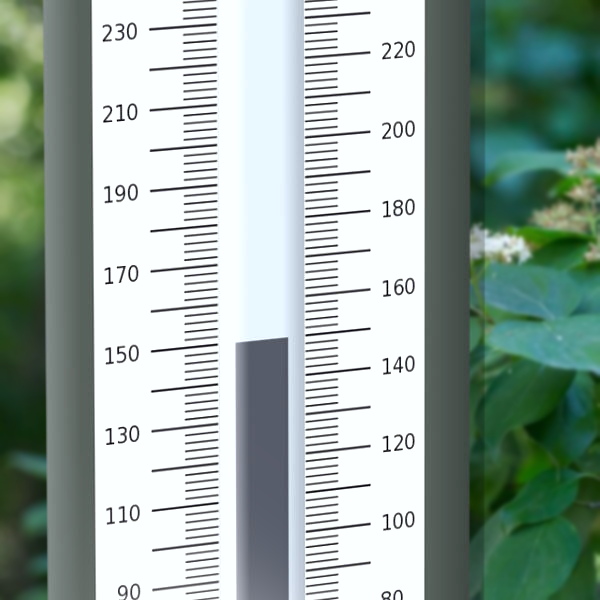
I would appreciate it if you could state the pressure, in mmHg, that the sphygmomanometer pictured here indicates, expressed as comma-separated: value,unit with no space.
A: 150,mmHg
